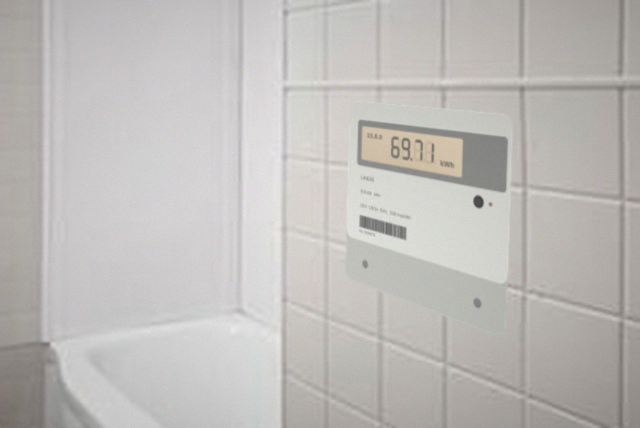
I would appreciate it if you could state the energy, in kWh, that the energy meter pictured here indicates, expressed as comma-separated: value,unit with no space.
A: 69.71,kWh
